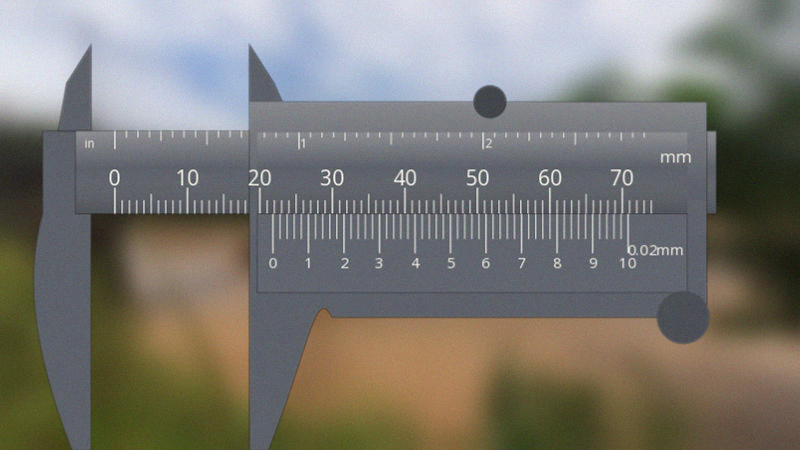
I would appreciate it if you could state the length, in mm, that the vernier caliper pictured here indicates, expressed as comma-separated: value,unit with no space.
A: 21.8,mm
